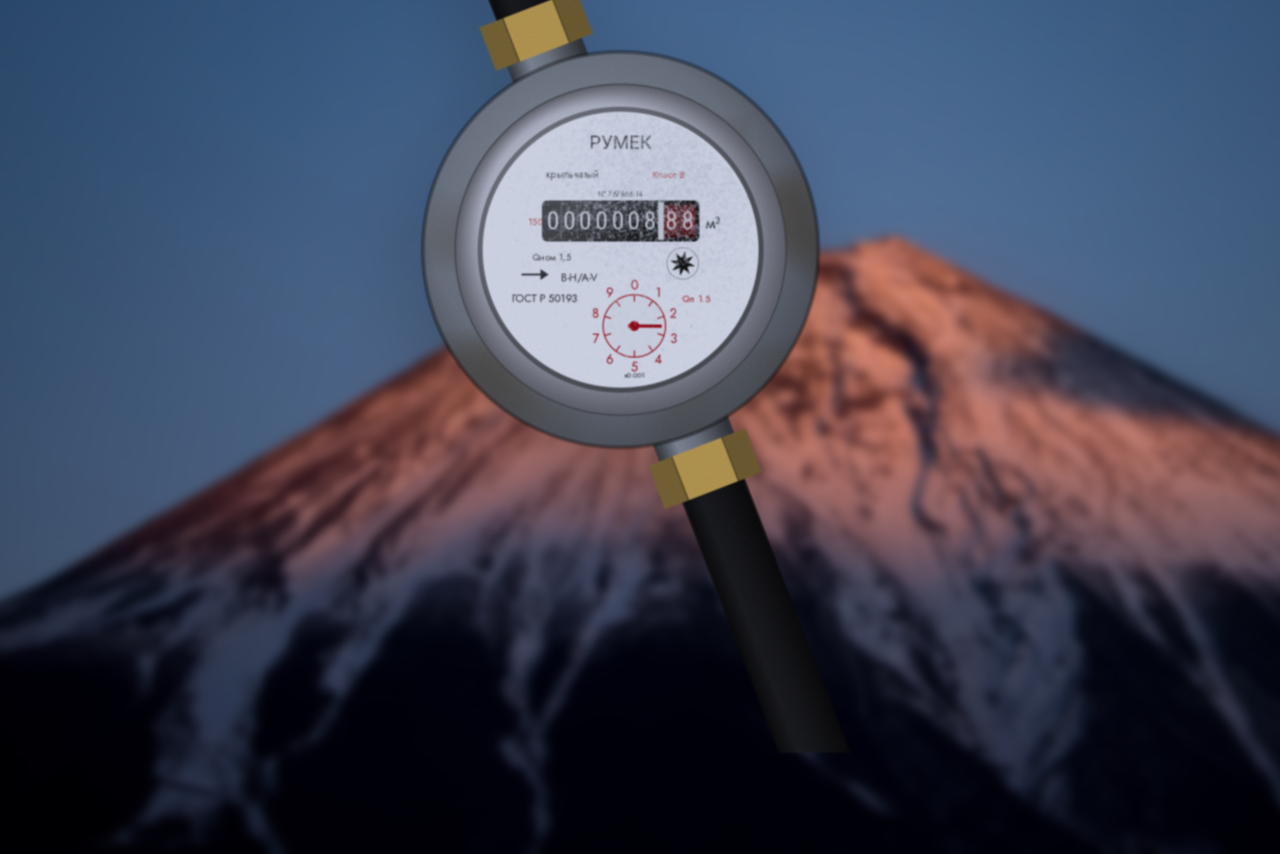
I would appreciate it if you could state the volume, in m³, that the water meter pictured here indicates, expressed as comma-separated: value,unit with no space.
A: 8.882,m³
